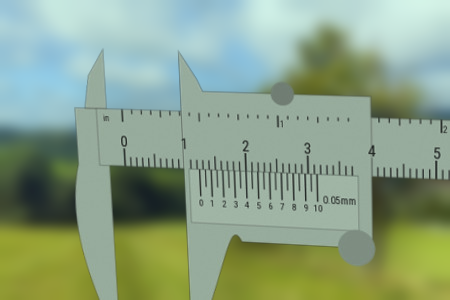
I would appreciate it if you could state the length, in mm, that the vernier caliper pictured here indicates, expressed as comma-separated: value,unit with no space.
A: 12.4,mm
